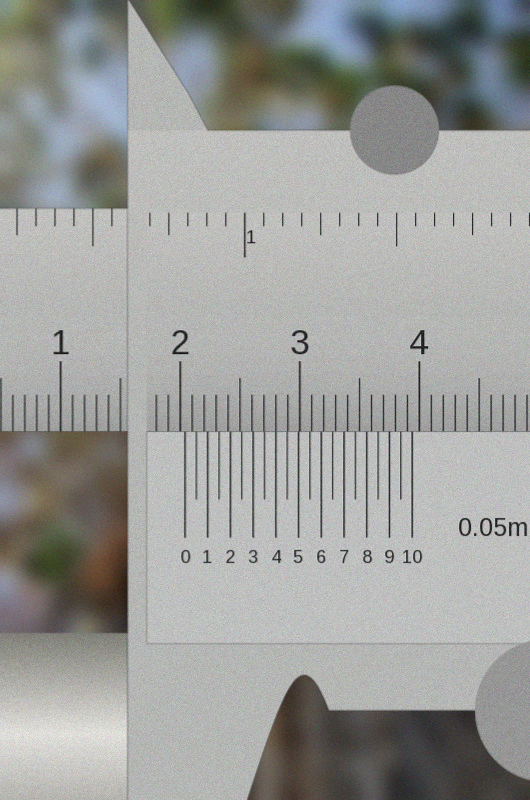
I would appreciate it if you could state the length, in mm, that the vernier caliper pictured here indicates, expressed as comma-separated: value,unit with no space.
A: 20.4,mm
